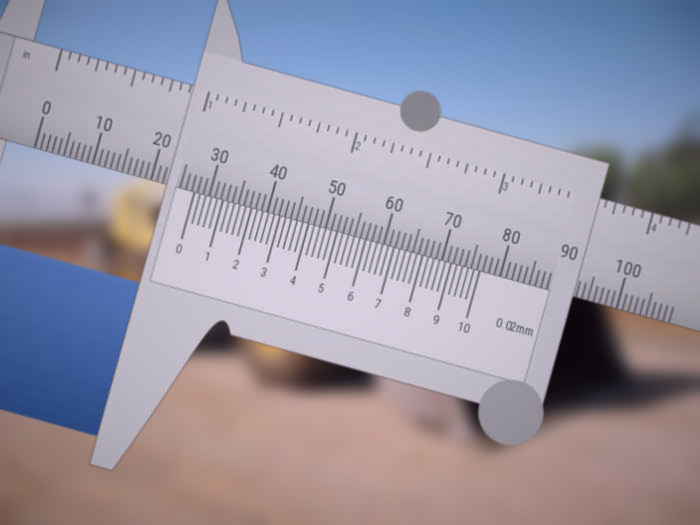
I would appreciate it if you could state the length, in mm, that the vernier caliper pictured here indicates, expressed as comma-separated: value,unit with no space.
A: 27.5,mm
